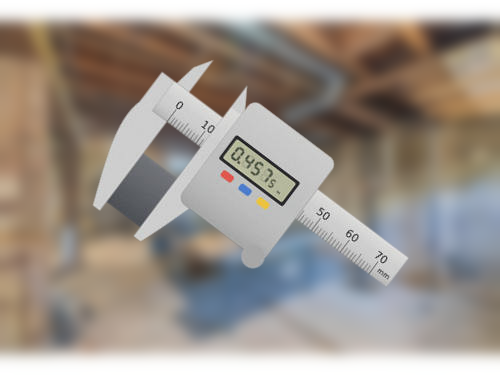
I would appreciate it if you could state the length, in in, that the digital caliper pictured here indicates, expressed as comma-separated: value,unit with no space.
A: 0.4575,in
